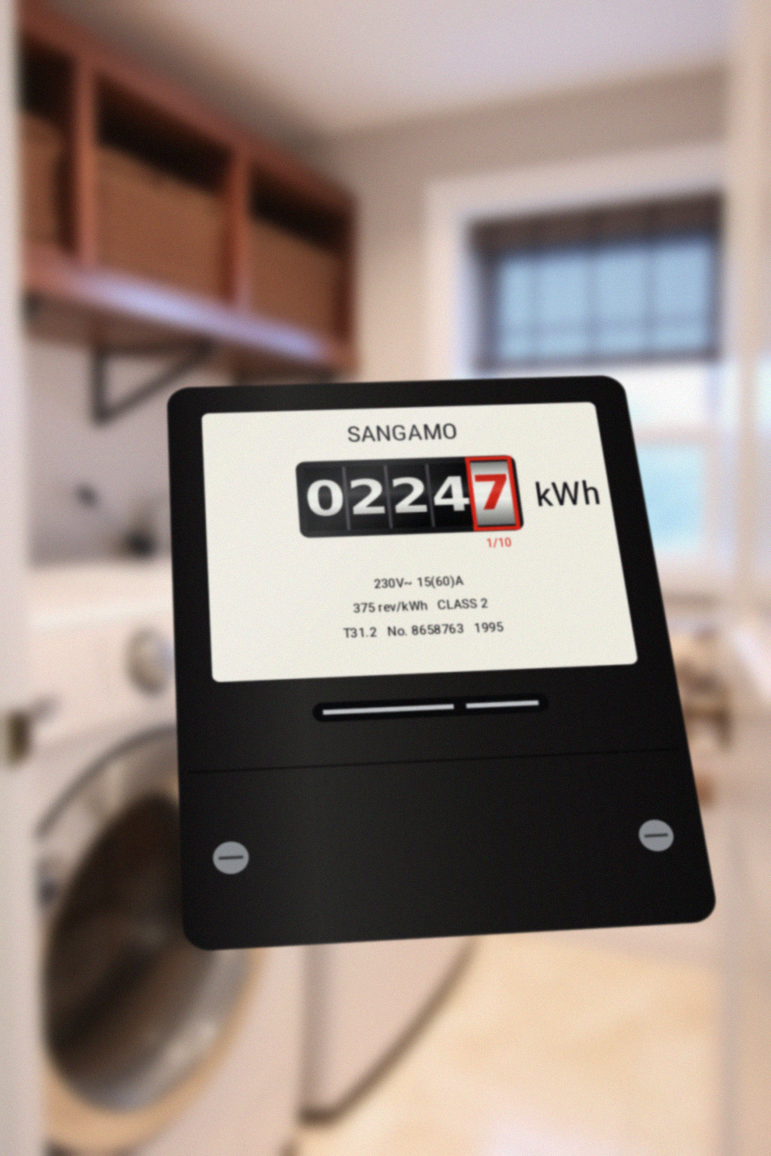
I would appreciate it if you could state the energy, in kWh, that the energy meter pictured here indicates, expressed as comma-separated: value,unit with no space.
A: 224.7,kWh
